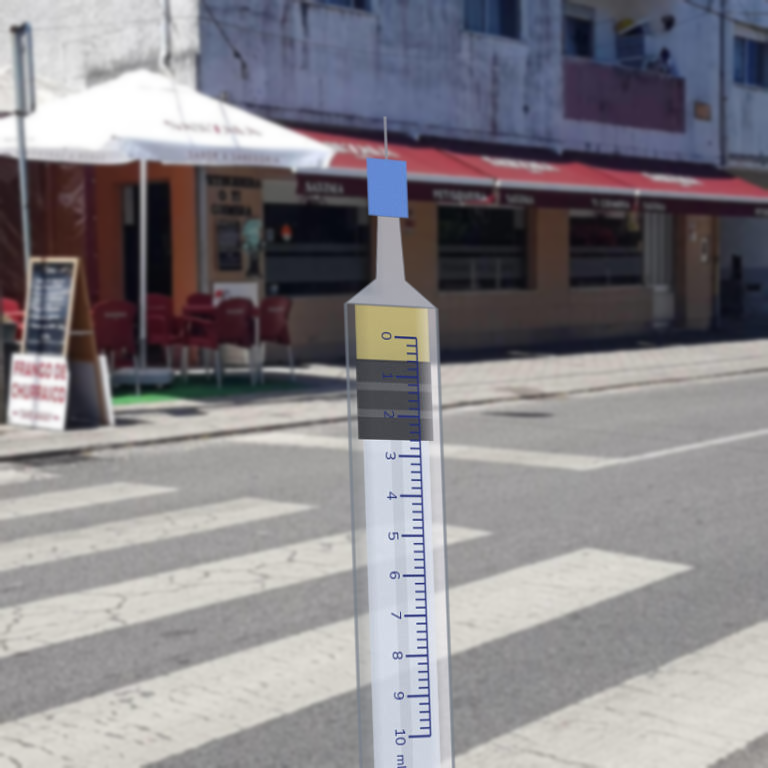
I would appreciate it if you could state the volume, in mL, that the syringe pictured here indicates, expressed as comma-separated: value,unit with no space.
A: 0.6,mL
